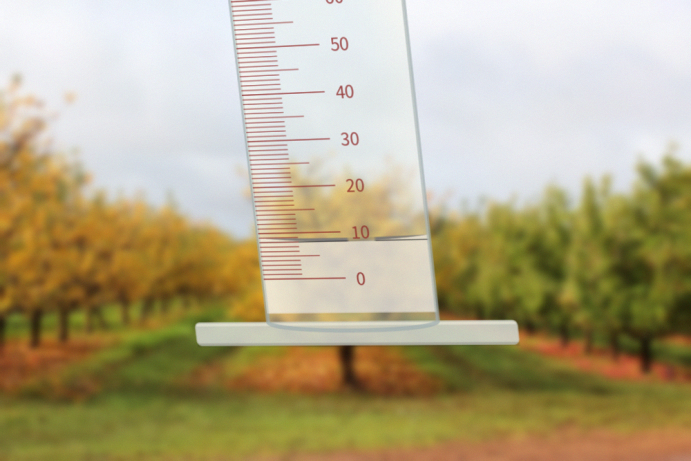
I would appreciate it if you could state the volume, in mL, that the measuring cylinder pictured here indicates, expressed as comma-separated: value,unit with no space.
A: 8,mL
